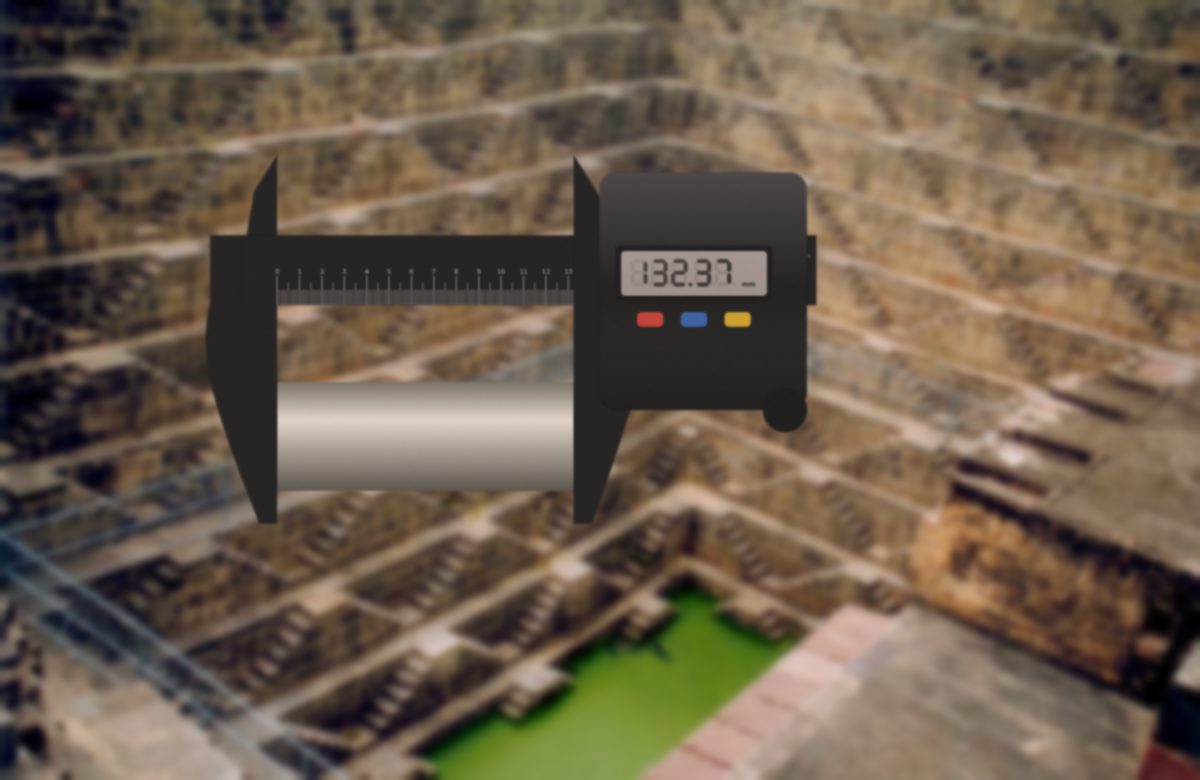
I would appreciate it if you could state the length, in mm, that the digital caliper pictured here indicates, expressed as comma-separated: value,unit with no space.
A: 132.37,mm
